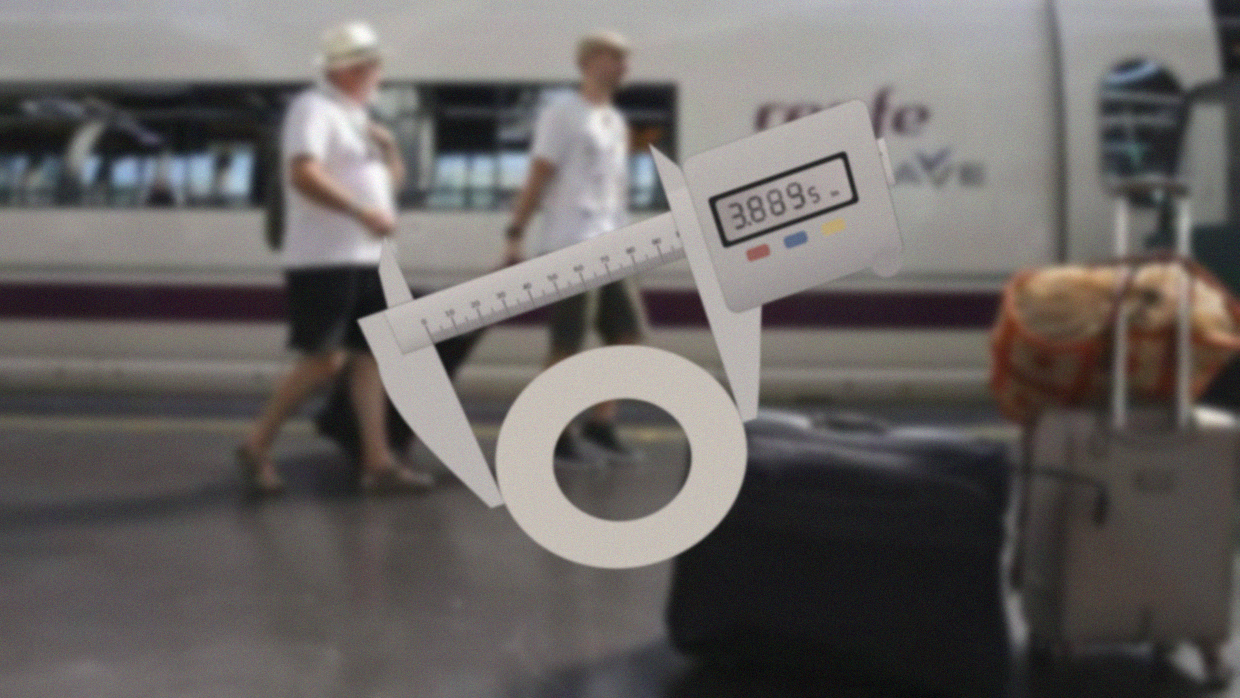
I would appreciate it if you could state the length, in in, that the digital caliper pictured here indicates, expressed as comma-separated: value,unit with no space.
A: 3.8895,in
